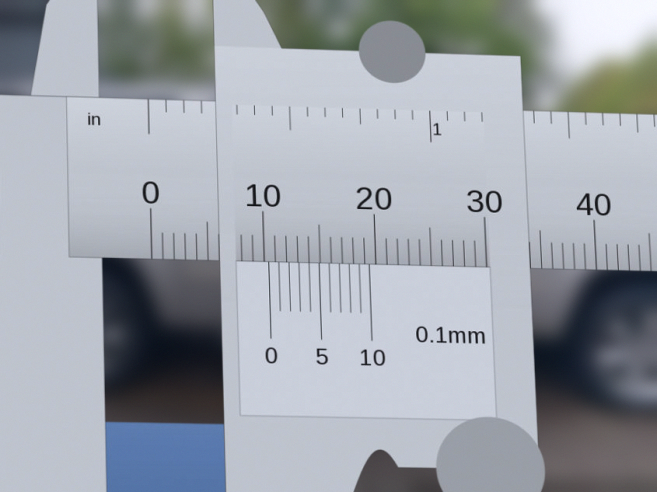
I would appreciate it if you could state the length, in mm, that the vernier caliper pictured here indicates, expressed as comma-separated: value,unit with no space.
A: 10.4,mm
